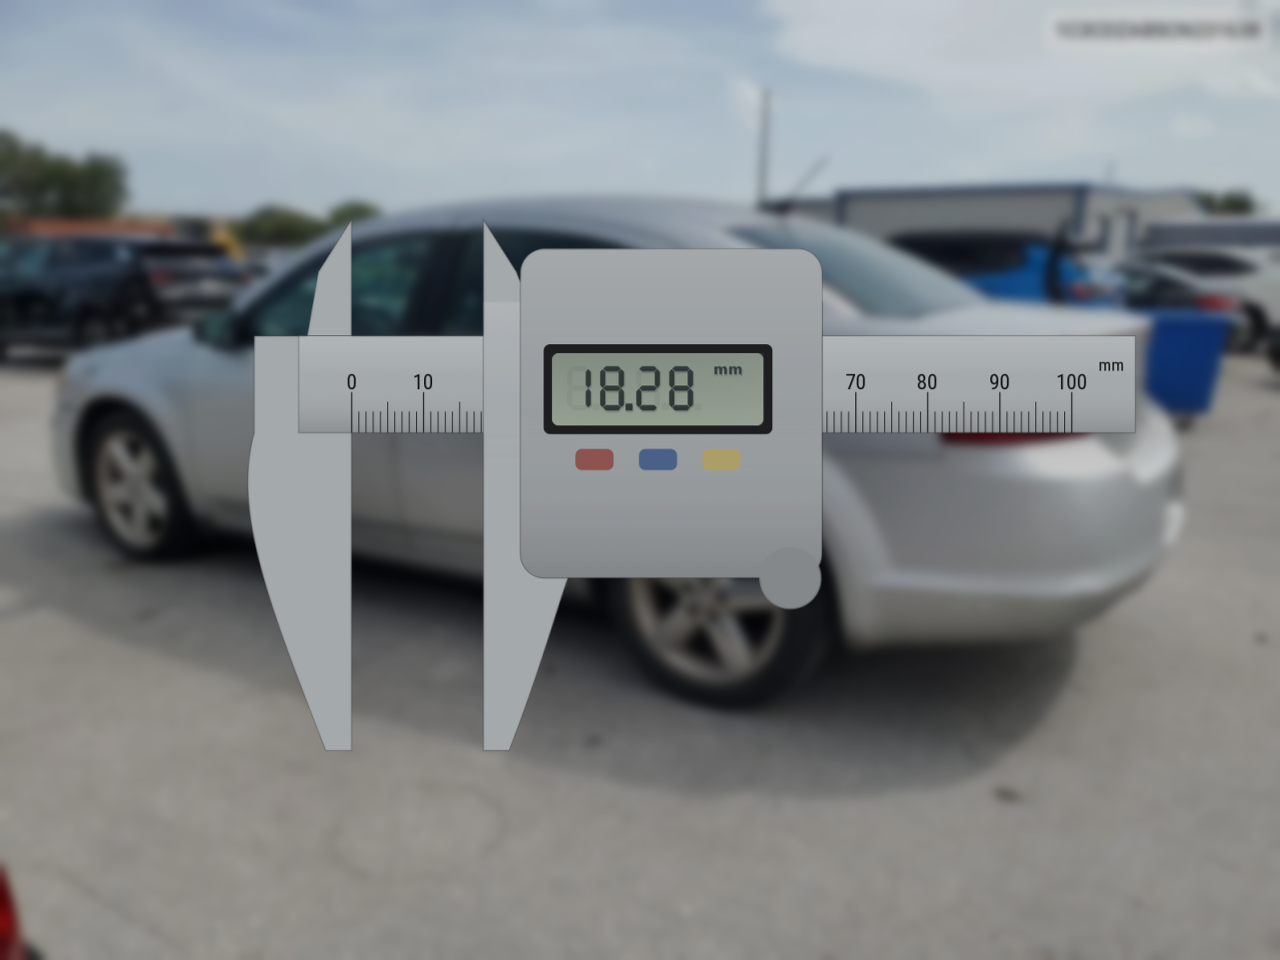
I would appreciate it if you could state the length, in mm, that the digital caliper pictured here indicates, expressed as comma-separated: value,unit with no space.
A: 18.28,mm
